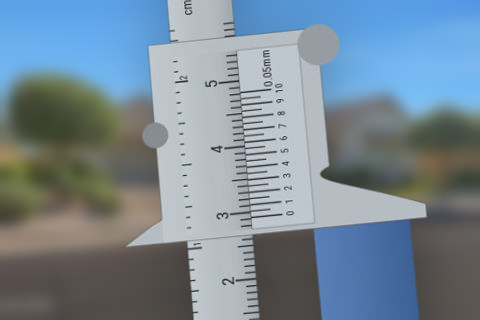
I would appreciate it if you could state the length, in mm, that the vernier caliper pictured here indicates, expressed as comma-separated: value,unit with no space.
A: 29.2,mm
